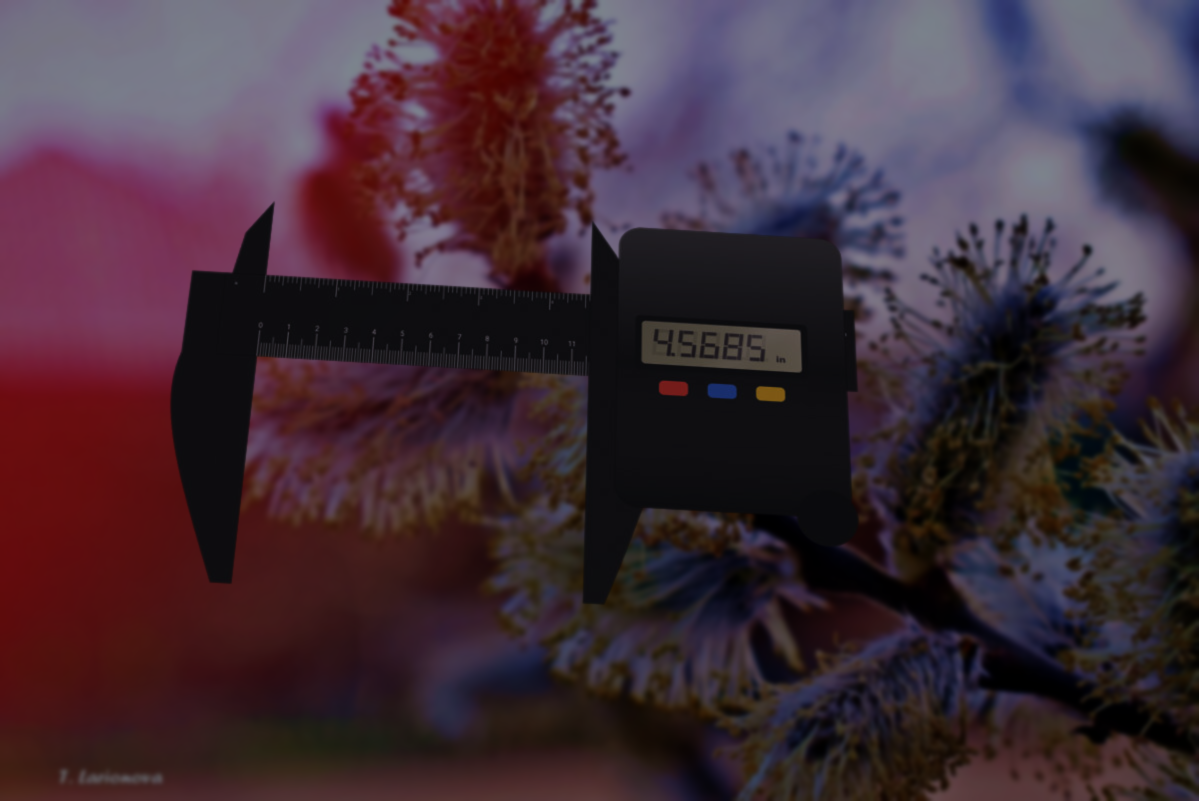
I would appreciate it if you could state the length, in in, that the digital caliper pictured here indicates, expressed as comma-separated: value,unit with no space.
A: 4.5685,in
